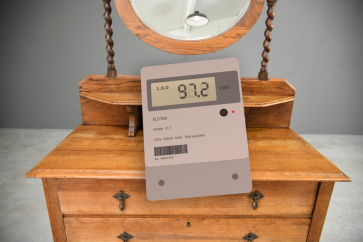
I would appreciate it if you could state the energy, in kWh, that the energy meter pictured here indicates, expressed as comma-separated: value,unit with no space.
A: 97.2,kWh
